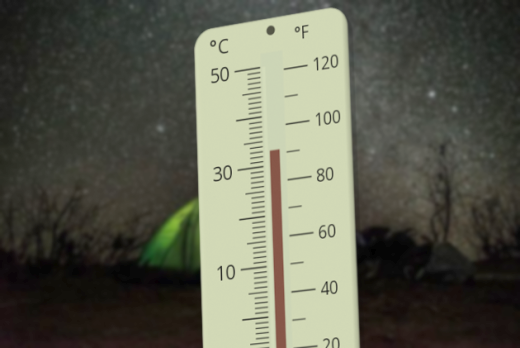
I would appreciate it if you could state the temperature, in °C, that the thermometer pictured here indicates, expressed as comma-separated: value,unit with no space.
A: 33,°C
